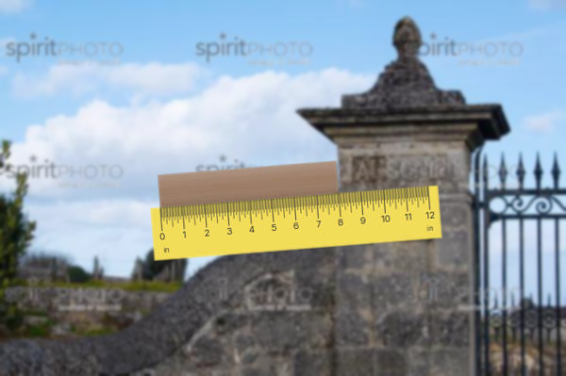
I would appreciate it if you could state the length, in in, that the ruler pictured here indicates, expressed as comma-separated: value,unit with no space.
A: 8,in
